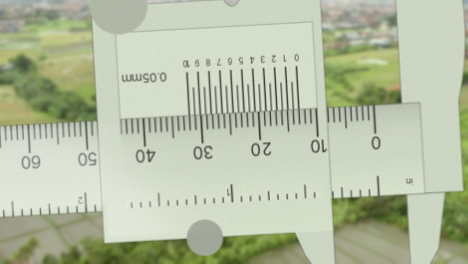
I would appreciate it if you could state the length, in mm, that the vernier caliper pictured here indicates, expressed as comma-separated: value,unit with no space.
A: 13.0,mm
